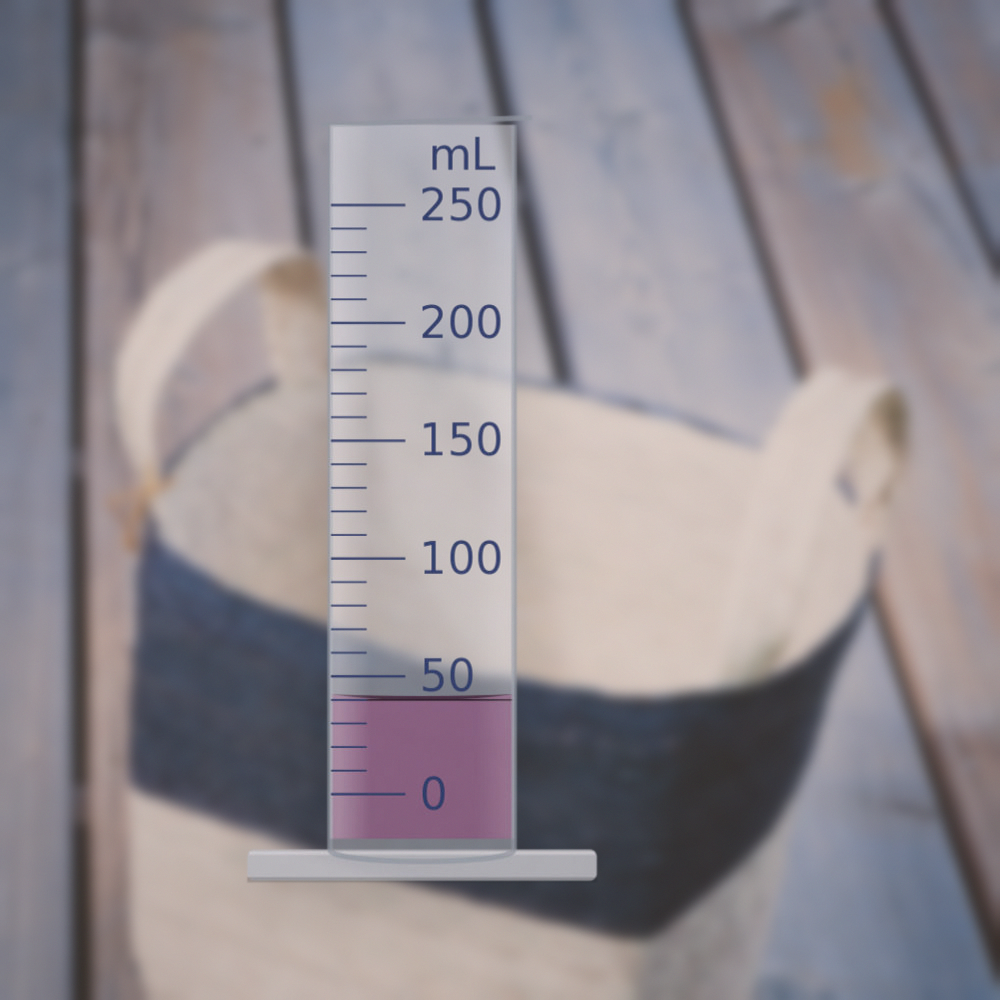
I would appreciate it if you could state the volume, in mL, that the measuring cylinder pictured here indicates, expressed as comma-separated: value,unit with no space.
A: 40,mL
